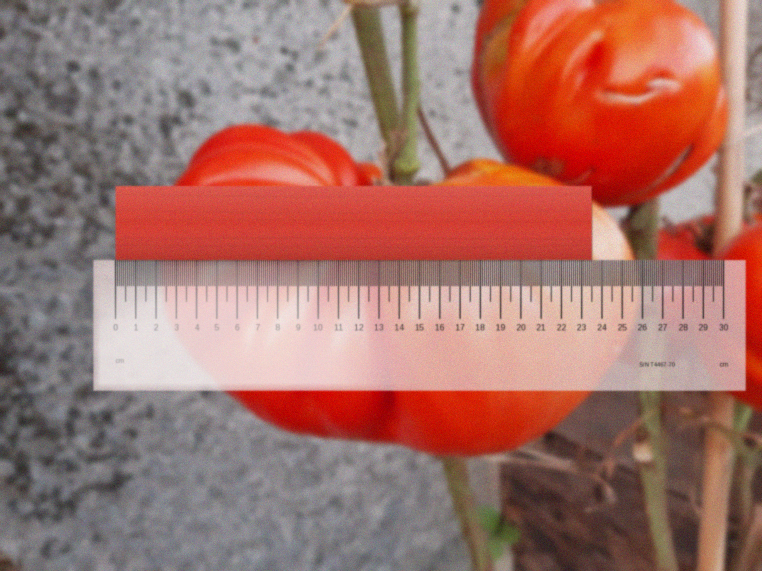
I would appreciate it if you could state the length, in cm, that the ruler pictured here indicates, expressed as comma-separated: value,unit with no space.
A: 23.5,cm
